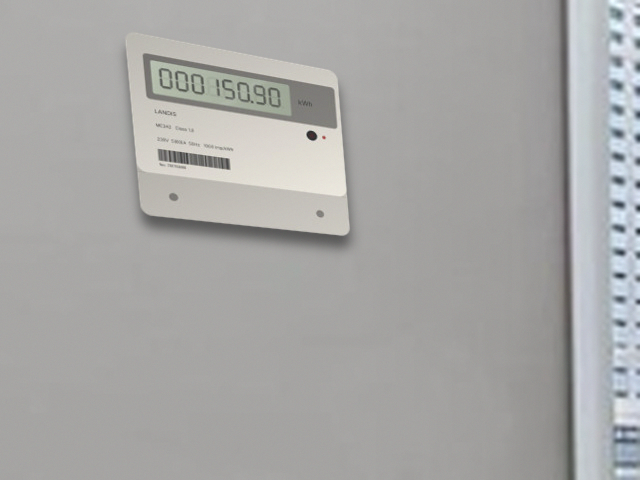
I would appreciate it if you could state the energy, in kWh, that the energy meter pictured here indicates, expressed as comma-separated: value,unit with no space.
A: 150.90,kWh
